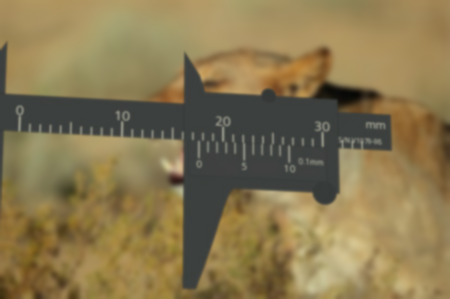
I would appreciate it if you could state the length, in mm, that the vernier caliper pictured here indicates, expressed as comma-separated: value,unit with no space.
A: 17.6,mm
